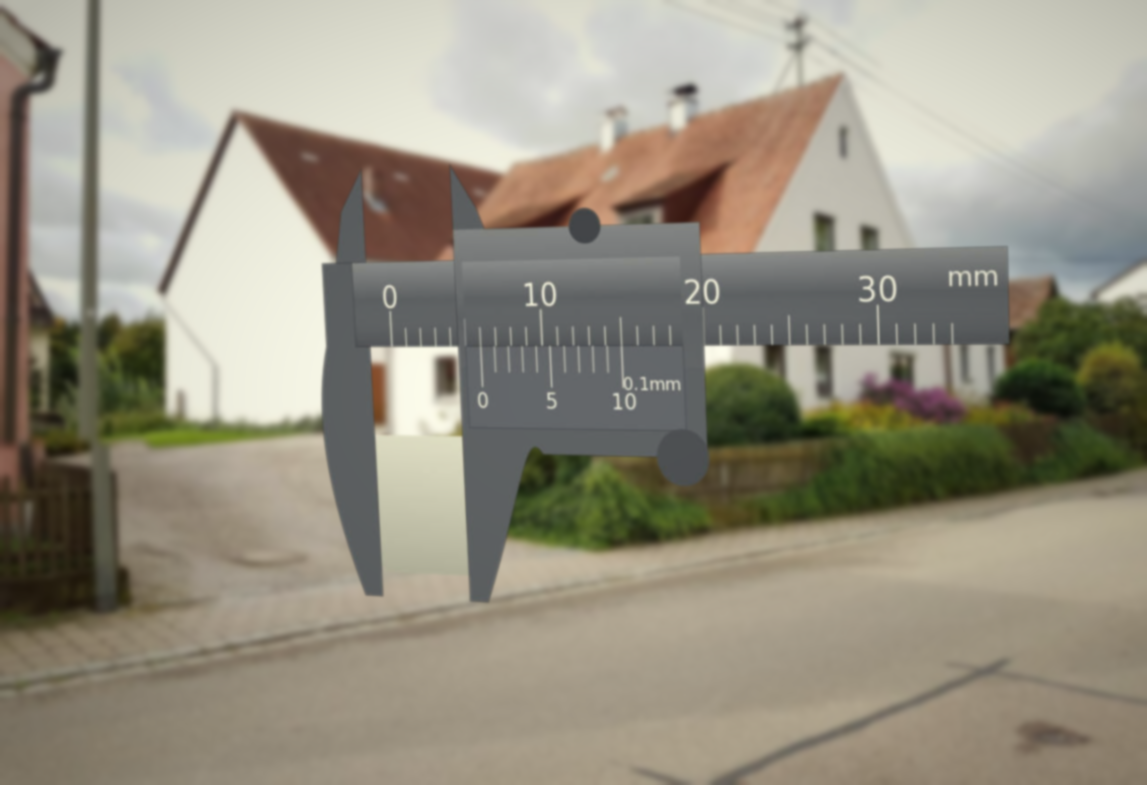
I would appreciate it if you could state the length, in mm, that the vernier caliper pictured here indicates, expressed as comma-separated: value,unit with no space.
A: 6.0,mm
